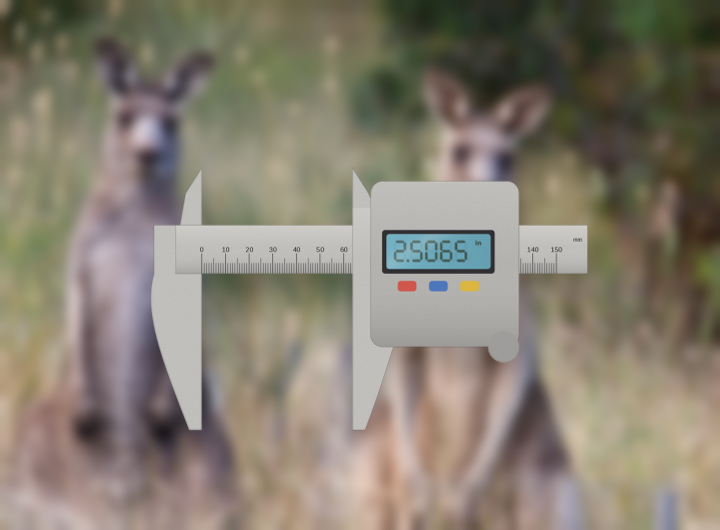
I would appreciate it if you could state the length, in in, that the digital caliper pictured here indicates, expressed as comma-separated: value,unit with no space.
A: 2.5065,in
